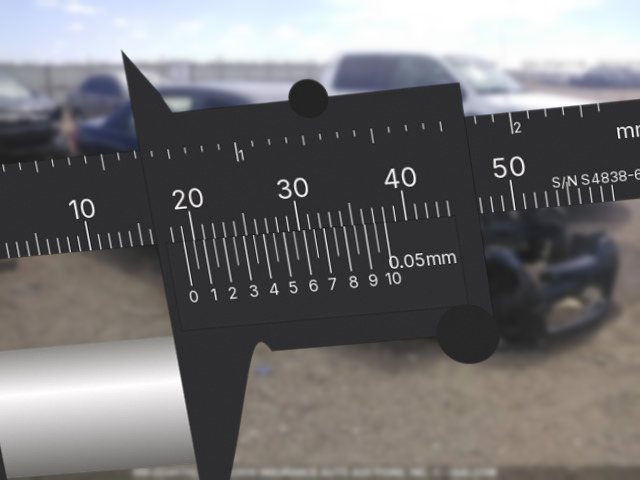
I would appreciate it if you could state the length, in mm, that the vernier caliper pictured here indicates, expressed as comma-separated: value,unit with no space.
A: 19.0,mm
